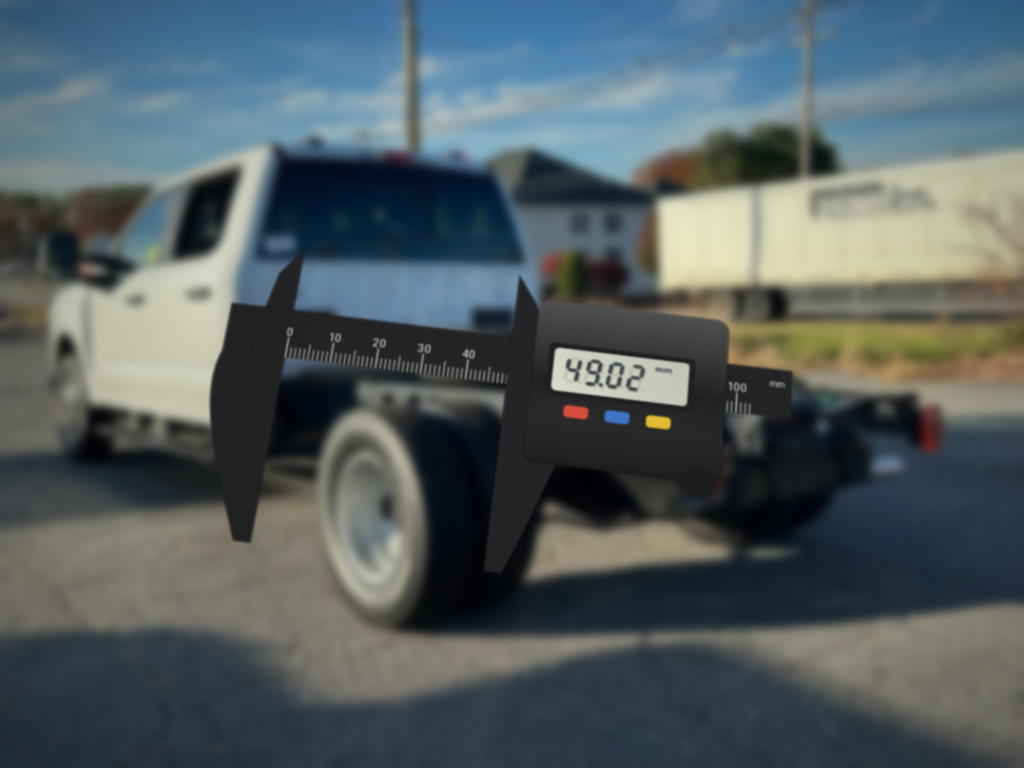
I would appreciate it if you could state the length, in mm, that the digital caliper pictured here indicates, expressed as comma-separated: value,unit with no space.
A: 49.02,mm
